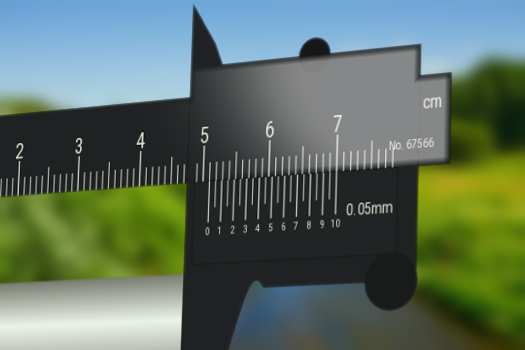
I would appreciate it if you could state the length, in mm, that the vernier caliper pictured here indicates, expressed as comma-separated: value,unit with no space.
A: 51.0,mm
